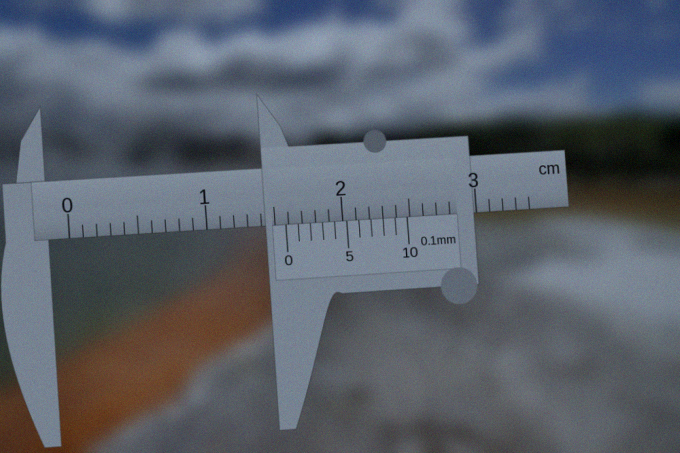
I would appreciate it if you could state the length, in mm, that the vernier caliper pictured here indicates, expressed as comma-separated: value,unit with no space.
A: 15.8,mm
